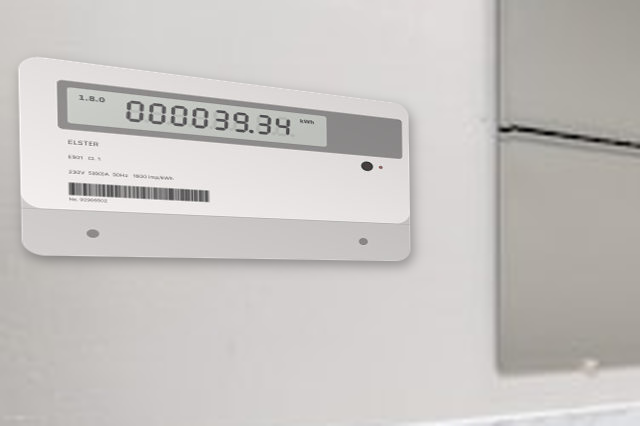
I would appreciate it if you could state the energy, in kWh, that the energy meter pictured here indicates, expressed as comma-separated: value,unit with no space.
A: 39.34,kWh
